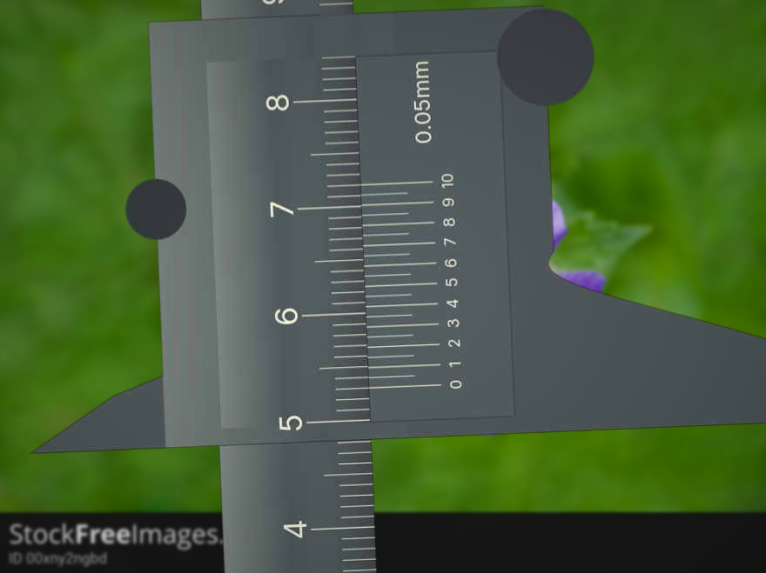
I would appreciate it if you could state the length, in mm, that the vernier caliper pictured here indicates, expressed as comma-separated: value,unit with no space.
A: 53.0,mm
